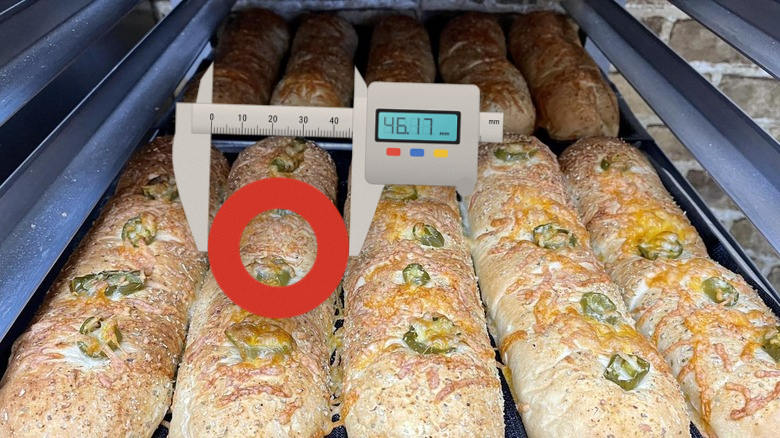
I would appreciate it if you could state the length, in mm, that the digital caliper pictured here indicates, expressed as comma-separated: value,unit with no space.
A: 46.17,mm
